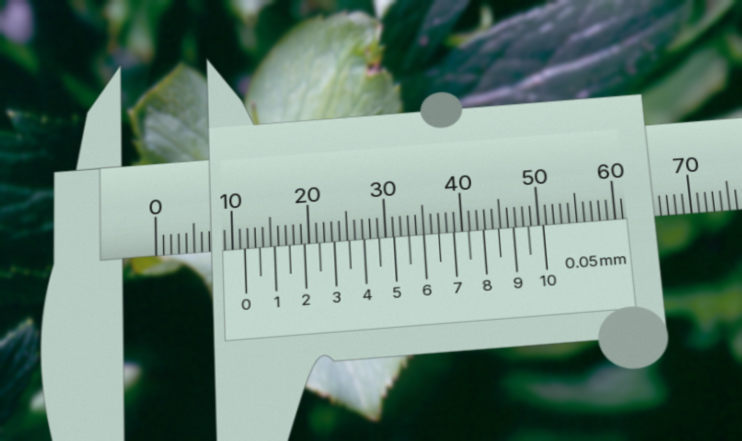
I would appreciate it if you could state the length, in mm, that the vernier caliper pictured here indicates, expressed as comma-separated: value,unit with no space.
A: 11.6,mm
